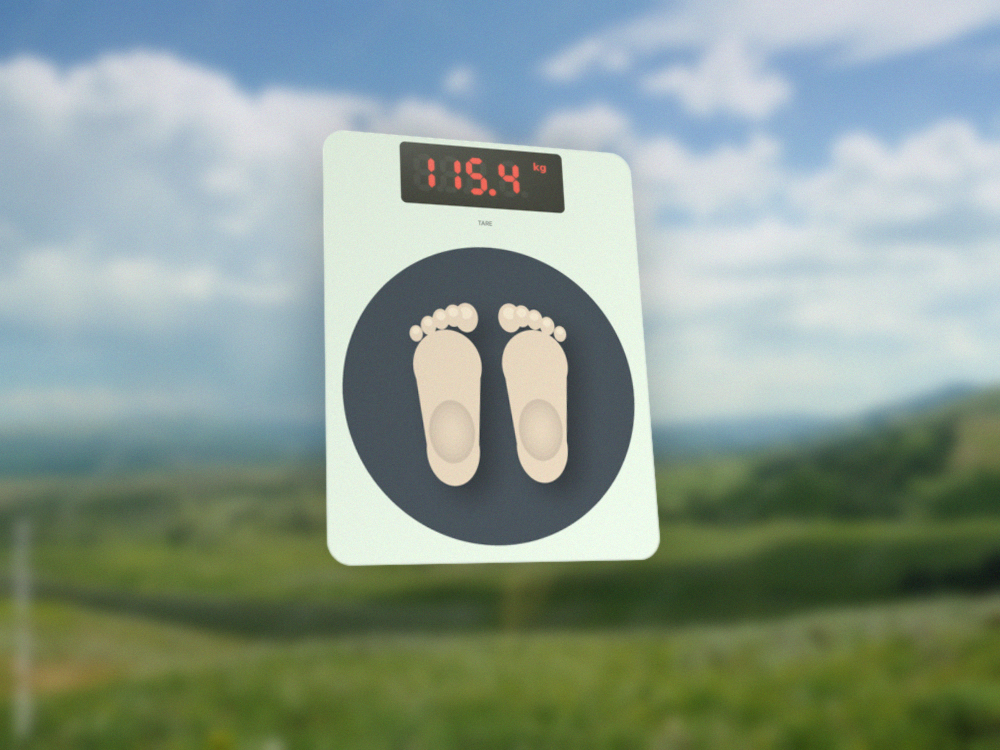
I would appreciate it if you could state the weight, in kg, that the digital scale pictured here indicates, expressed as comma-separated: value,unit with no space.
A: 115.4,kg
